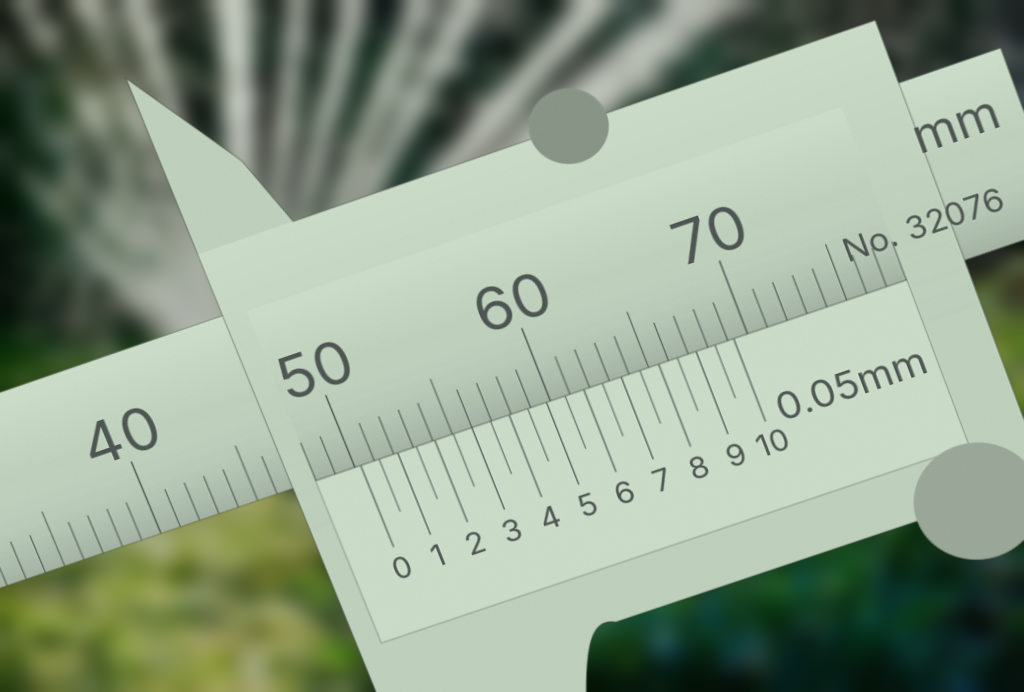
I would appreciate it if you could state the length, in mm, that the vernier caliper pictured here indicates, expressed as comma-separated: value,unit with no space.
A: 50.3,mm
